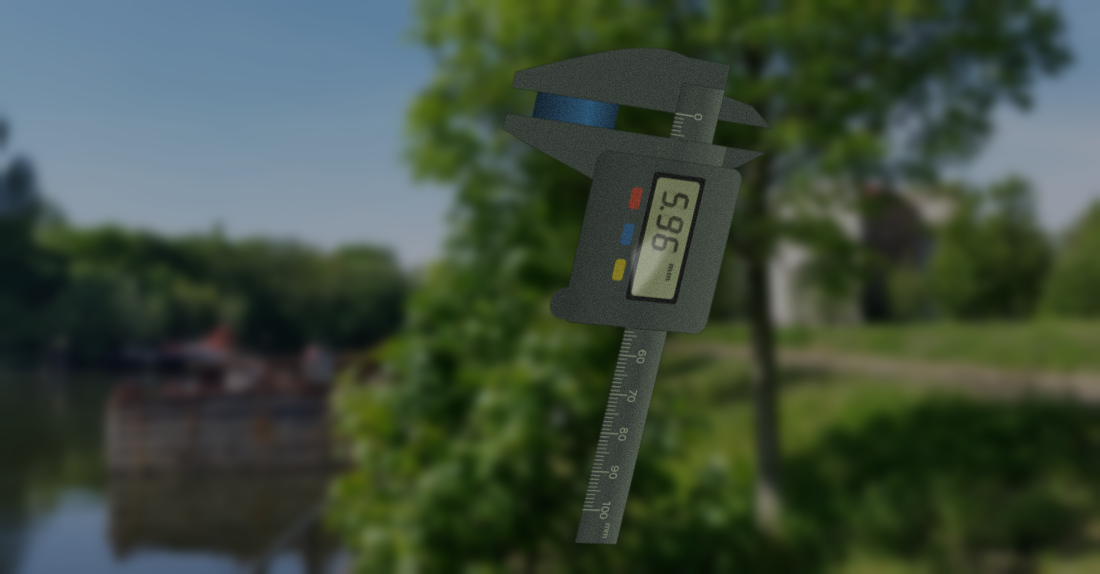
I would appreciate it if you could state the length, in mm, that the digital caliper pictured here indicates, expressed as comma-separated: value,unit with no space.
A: 5.96,mm
